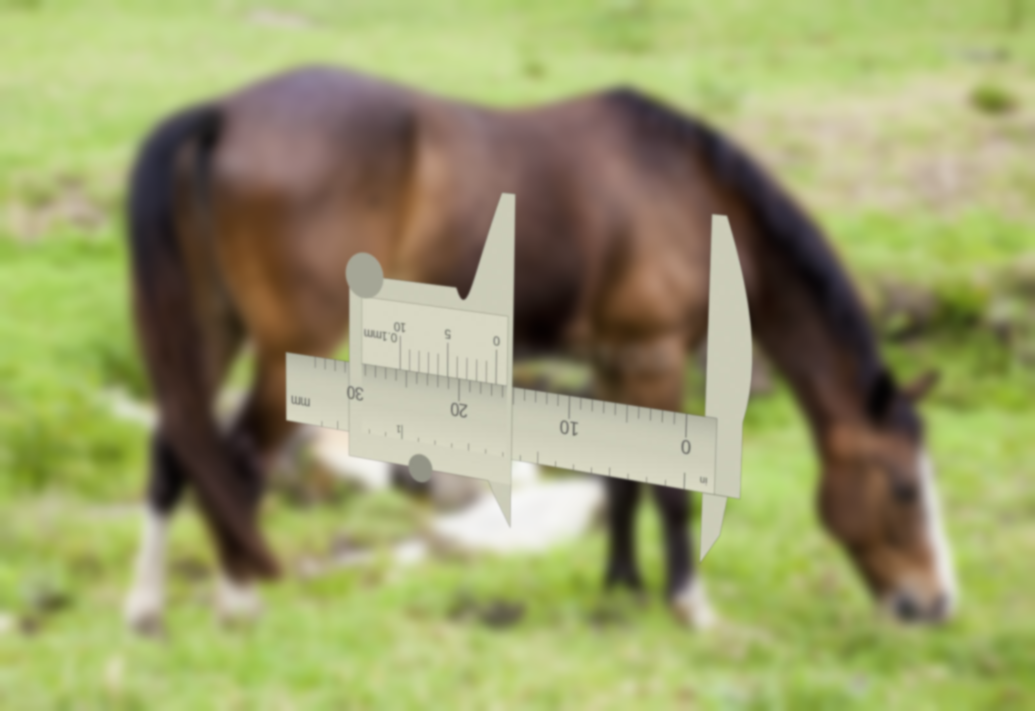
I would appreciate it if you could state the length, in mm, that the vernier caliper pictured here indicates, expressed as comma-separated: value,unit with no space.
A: 16.6,mm
